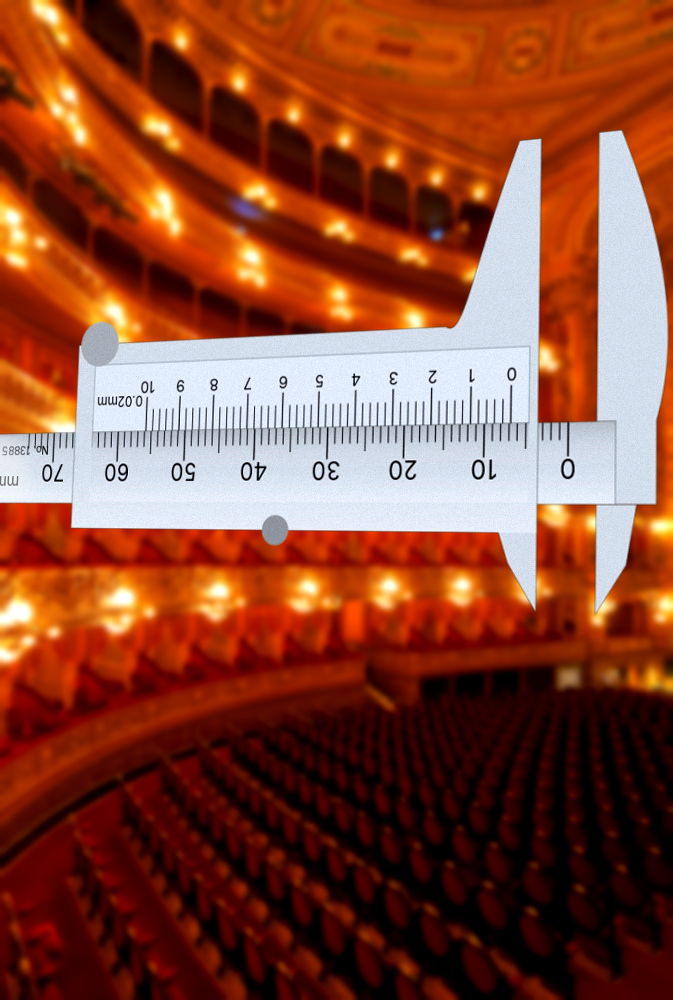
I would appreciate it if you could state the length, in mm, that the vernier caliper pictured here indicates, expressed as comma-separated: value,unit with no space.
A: 6.8,mm
